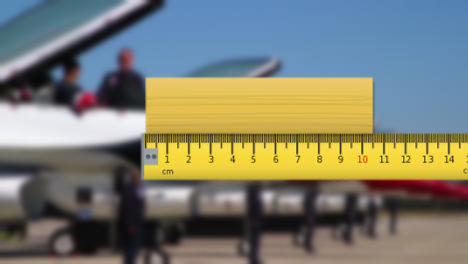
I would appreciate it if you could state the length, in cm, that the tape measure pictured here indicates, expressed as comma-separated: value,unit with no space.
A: 10.5,cm
